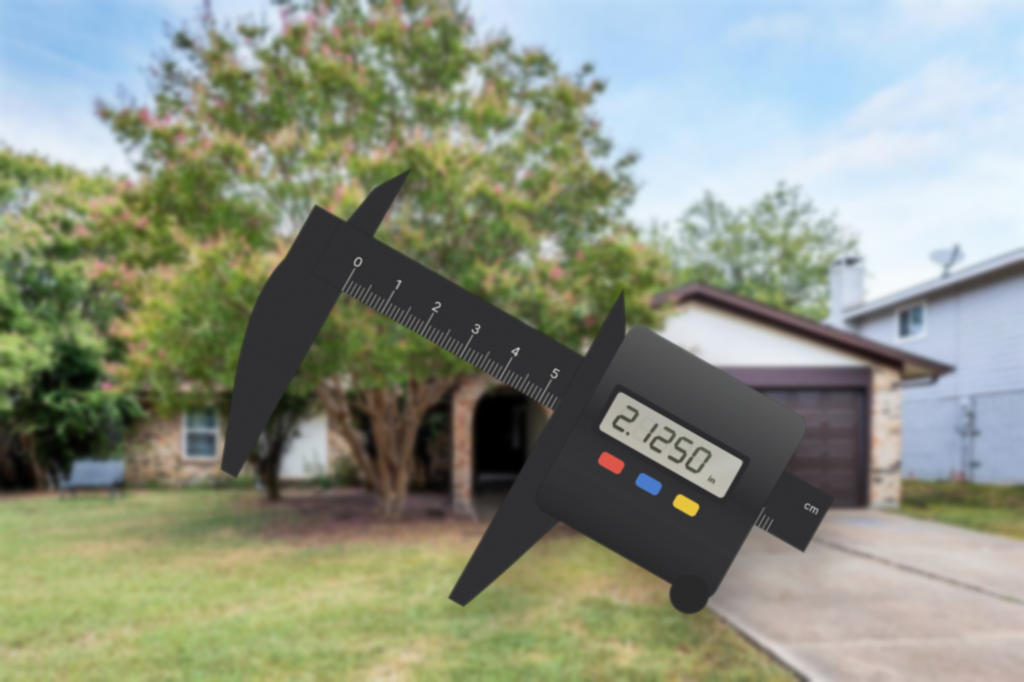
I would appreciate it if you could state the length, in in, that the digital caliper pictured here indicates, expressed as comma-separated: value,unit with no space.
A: 2.1250,in
